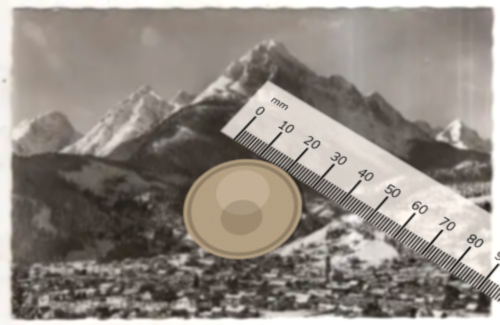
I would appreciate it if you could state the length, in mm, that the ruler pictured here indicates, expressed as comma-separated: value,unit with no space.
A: 35,mm
